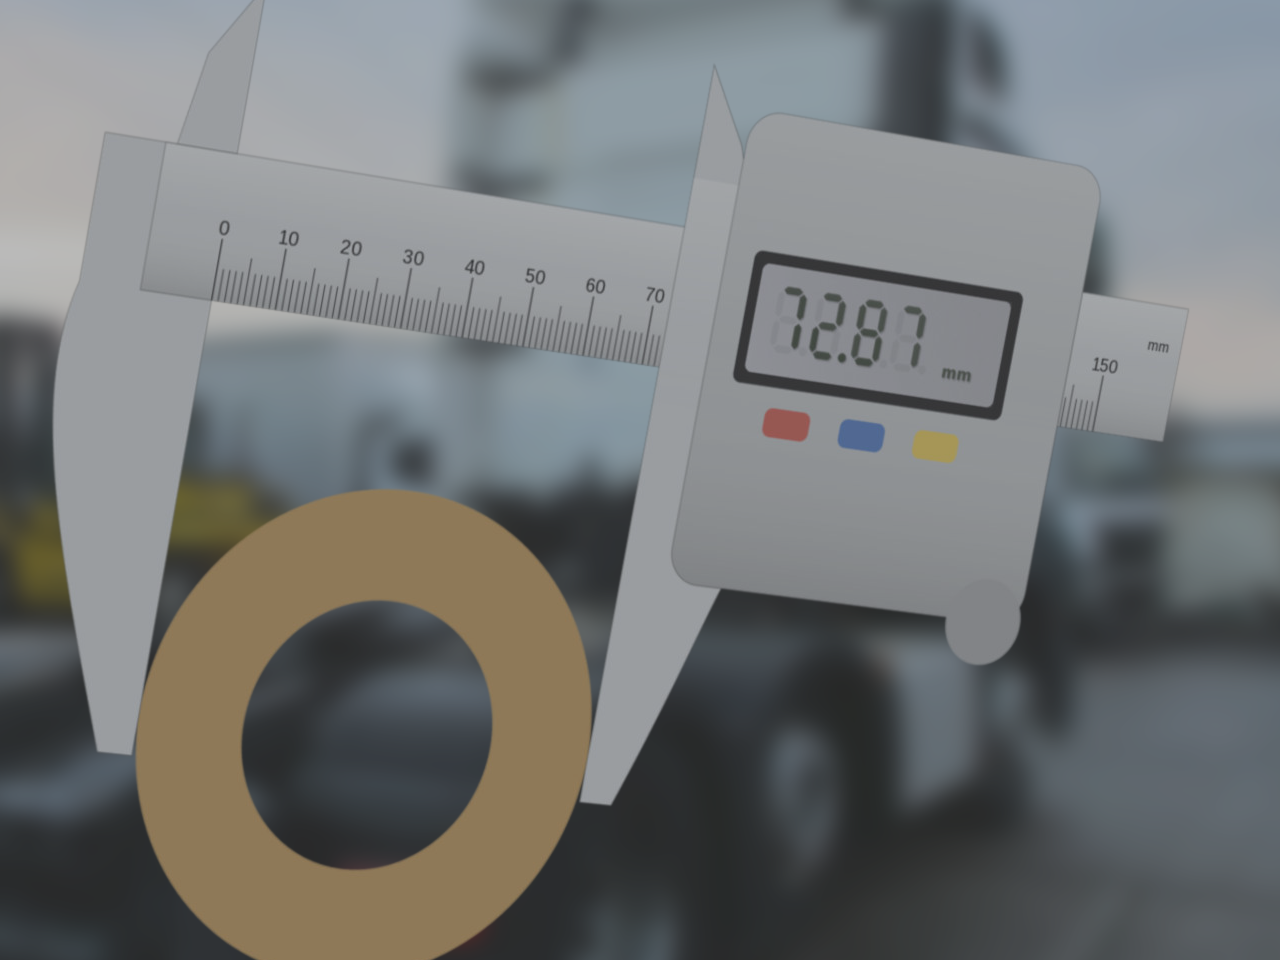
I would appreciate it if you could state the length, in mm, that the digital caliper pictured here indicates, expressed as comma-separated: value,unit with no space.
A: 72.87,mm
